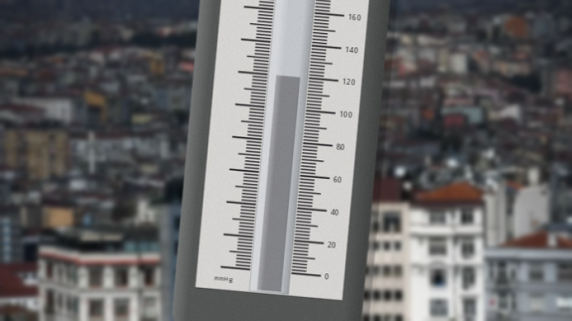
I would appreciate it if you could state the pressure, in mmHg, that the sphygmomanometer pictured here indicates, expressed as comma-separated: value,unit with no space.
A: 120,mmHg
